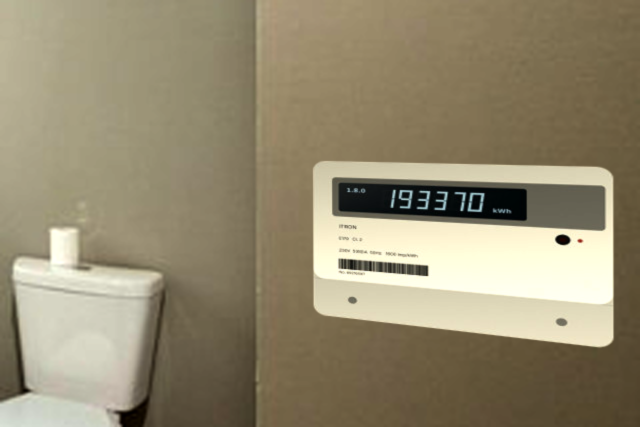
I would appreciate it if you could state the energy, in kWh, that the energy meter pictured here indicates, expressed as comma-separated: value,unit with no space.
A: 193370,kWh
